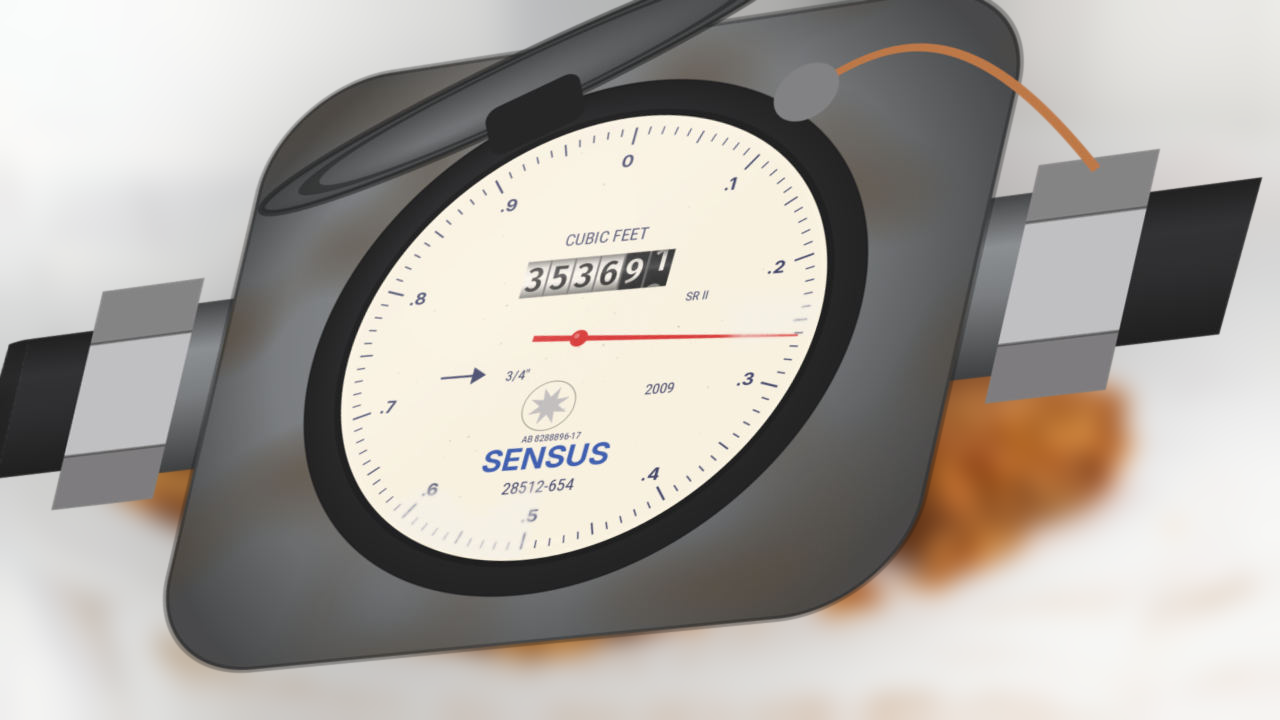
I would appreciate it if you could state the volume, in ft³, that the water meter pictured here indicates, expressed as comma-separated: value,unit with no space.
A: 353691.26,ft³
